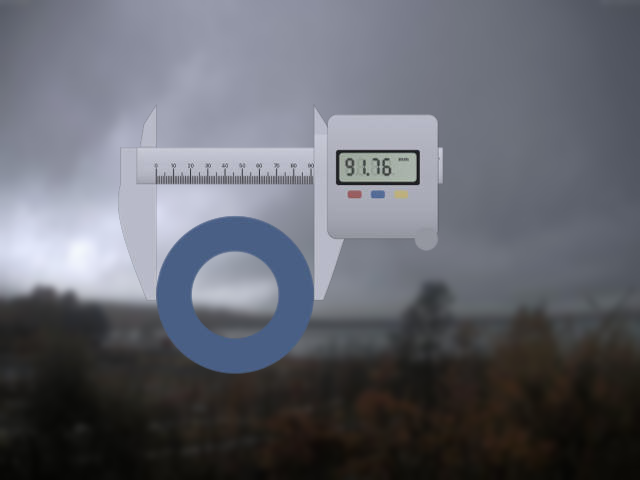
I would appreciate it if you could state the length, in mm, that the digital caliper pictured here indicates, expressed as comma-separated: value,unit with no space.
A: 91.76,mm
